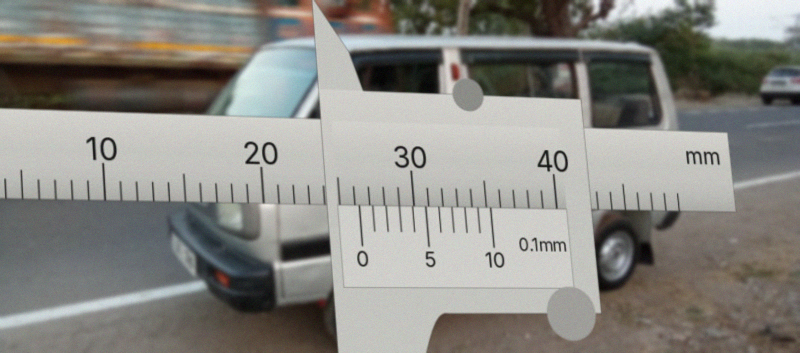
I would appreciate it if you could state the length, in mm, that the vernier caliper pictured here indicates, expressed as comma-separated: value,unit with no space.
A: 26.3,mm
